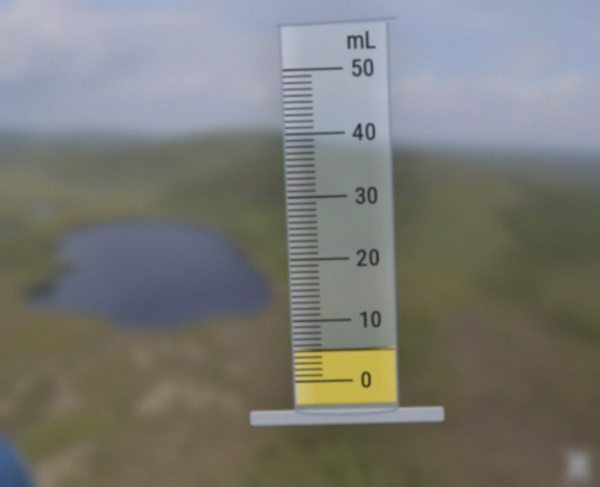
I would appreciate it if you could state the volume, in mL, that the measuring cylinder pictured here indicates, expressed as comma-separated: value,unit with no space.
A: 5,mL
